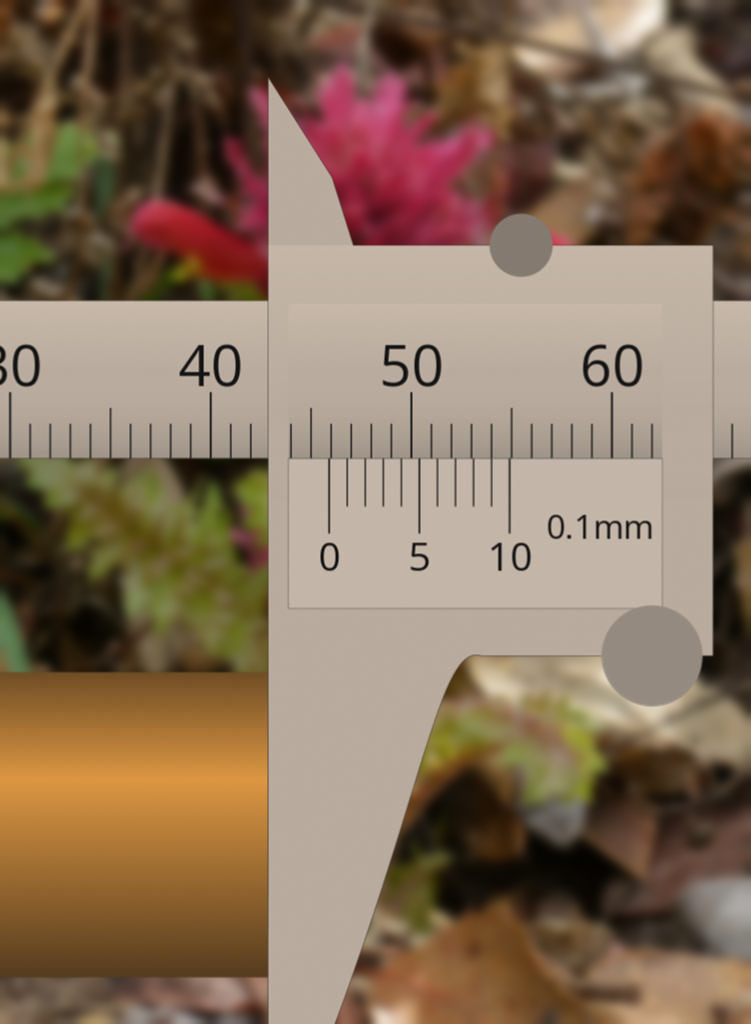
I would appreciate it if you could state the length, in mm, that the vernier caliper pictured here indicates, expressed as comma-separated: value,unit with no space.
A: 45.9,mm
